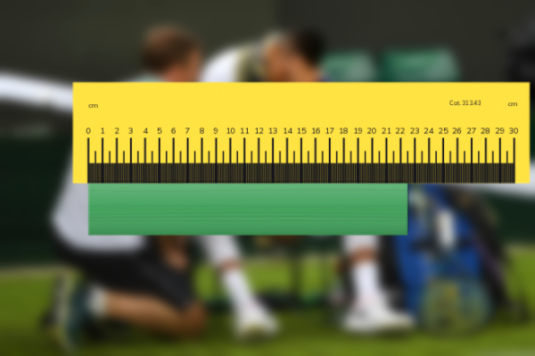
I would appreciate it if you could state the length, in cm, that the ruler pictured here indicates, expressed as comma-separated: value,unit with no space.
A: 22.5,cm
